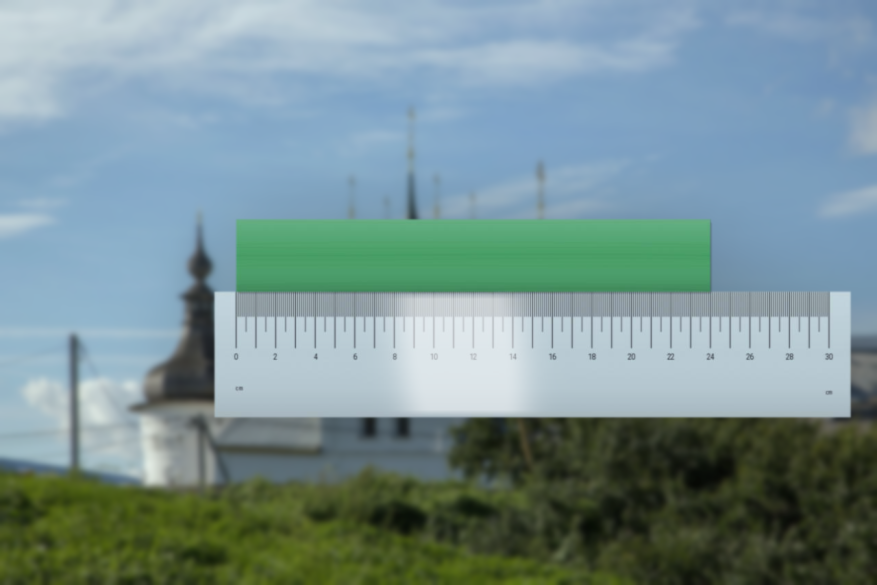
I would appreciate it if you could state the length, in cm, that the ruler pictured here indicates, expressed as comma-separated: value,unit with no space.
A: 24,cm
